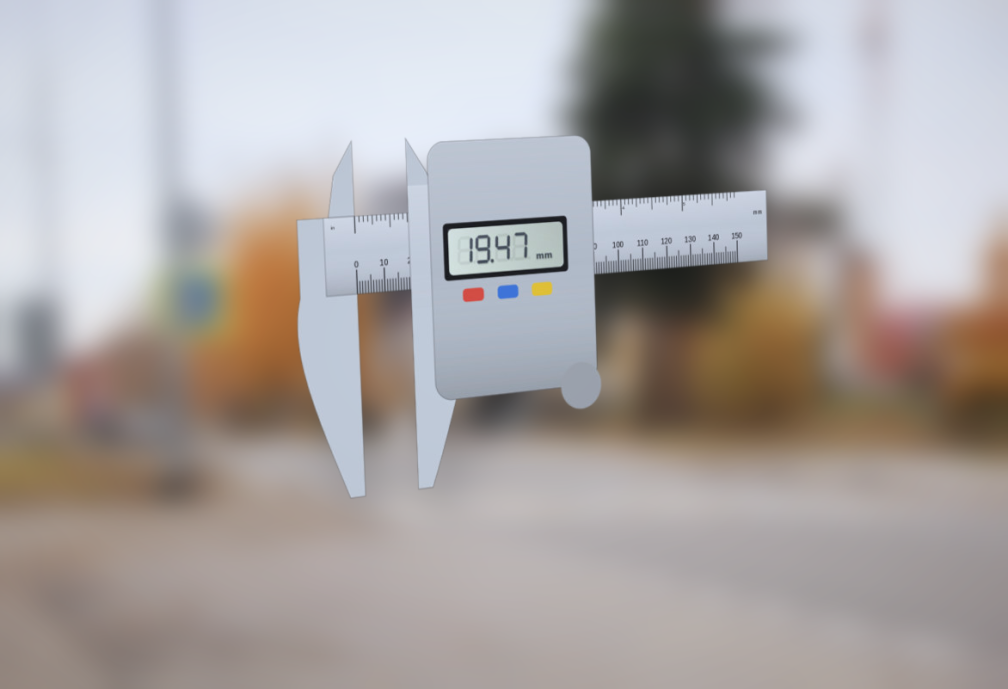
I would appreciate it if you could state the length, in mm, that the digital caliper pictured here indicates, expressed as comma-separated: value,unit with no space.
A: 19.47,mm
